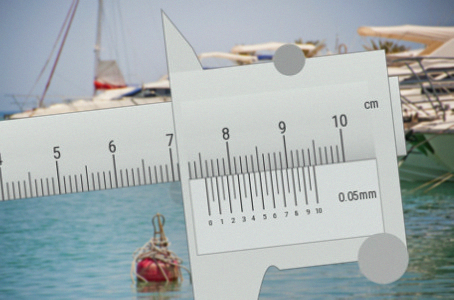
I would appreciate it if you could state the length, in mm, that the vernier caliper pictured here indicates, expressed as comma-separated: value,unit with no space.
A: 75.6,mm
